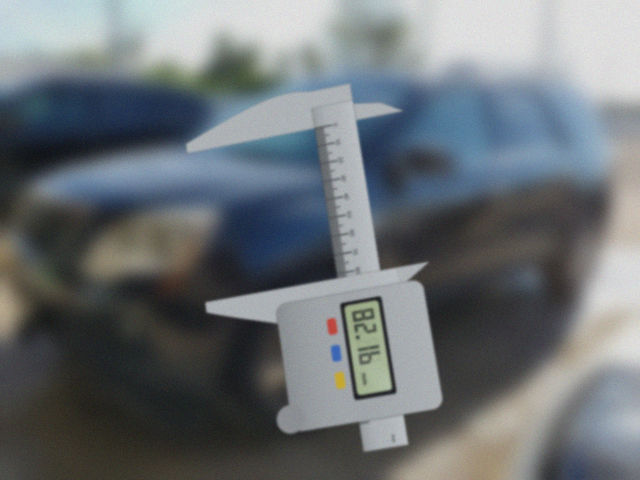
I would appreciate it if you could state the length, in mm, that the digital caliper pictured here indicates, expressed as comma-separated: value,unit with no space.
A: 82.16,mm
